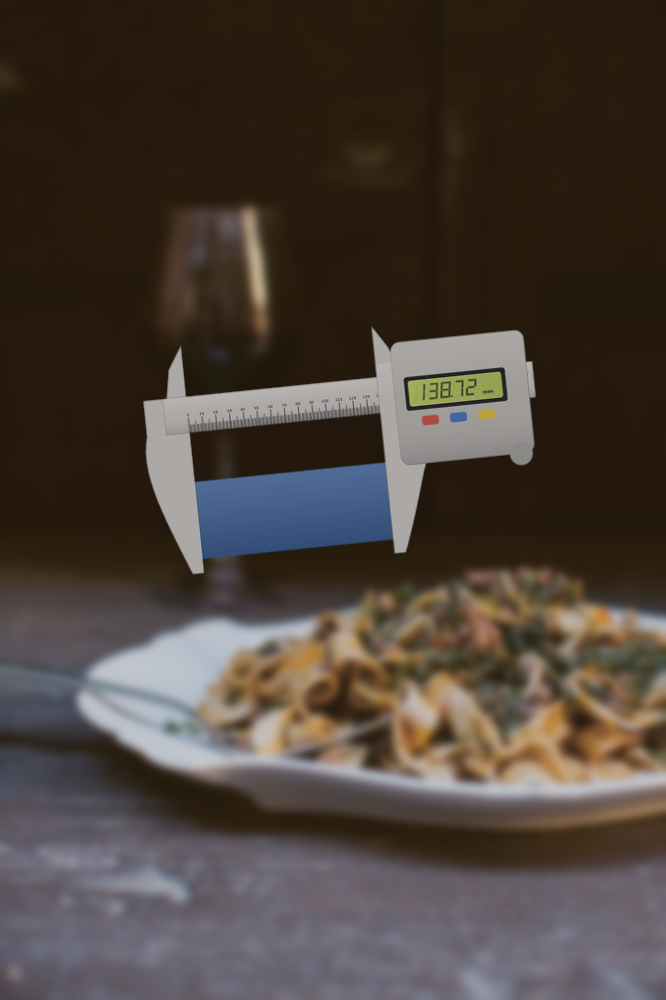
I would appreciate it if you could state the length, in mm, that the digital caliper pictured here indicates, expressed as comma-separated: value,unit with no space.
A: 138.72,mm
